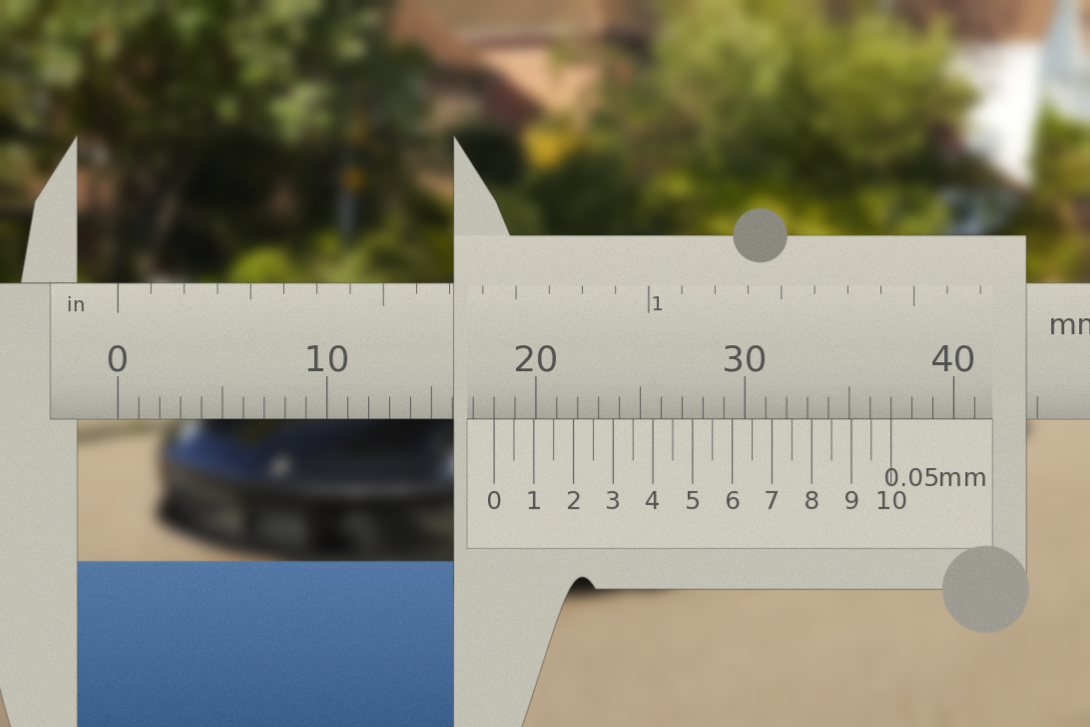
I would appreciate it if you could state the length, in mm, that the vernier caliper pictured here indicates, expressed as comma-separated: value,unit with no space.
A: 18.0,mm
